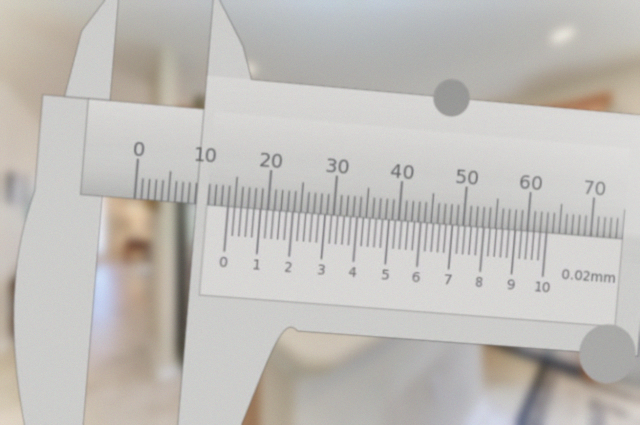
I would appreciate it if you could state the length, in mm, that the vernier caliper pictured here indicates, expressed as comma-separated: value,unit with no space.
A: 14.0,mm
